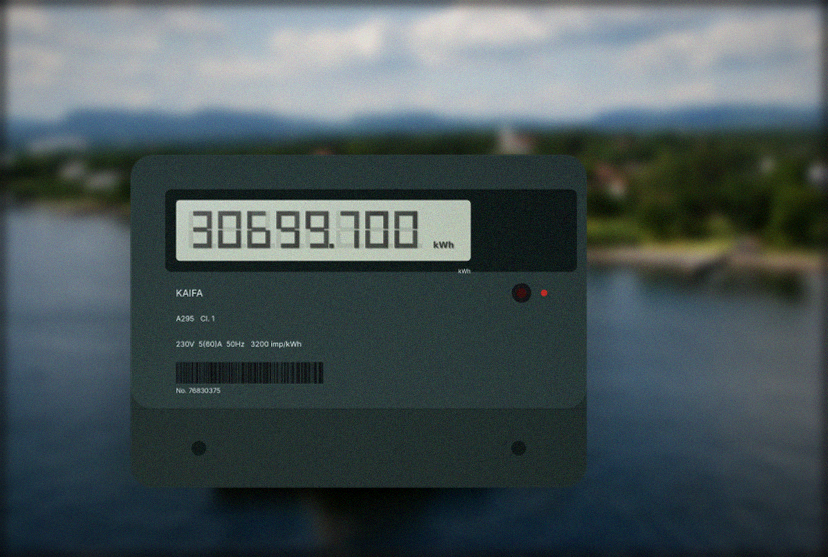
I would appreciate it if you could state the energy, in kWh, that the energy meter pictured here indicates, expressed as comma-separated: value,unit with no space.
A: 30699.700,kWh
